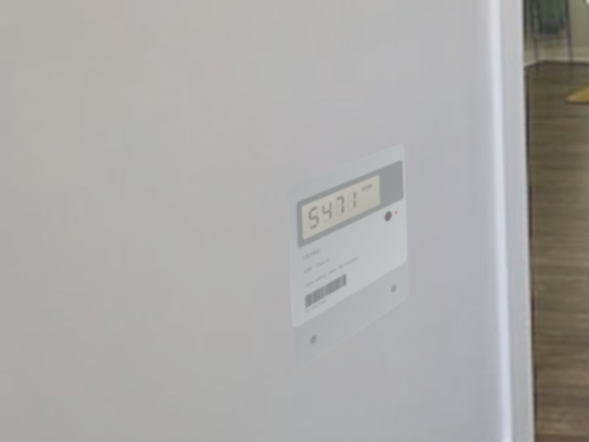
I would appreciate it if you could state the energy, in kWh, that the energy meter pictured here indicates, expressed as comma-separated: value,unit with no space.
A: 5471,kWh
